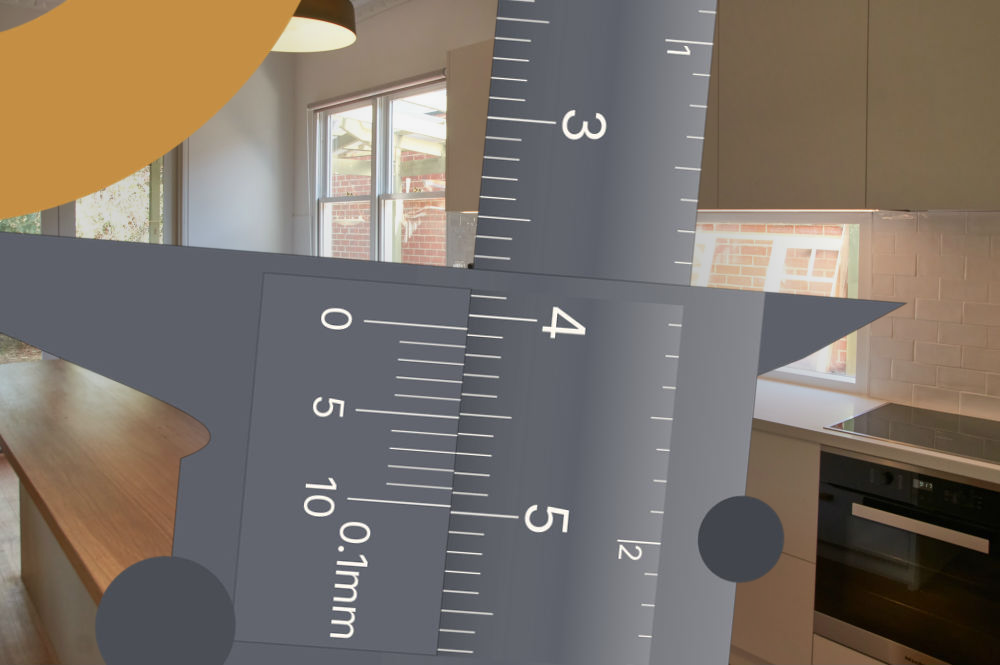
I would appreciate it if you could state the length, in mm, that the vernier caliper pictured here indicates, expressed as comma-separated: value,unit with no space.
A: 40.7,mm
